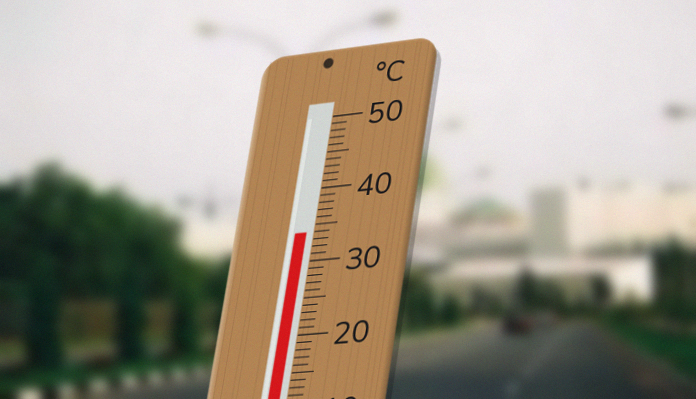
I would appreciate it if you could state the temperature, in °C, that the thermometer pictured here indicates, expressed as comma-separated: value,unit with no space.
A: 34,°C
